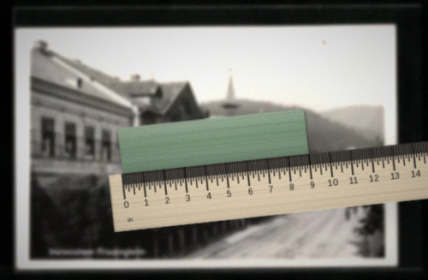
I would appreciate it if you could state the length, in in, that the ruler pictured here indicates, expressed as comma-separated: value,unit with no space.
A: 9,in
